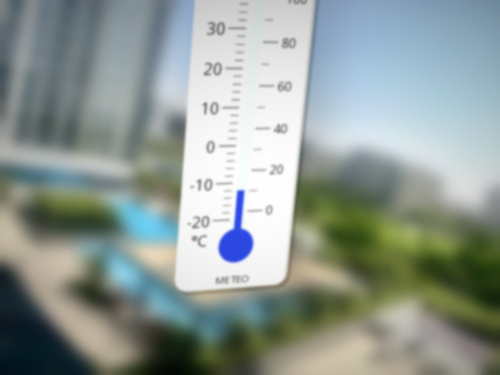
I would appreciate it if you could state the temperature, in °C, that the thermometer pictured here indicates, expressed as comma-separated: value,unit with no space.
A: -12,°C
